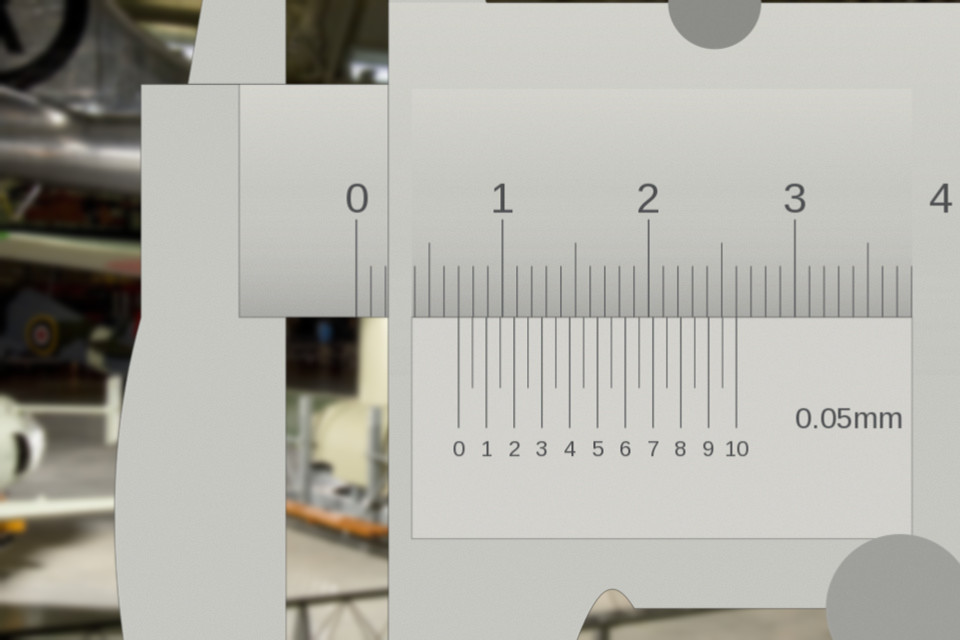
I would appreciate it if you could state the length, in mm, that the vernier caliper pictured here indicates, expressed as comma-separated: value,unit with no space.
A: 7.0,mm
